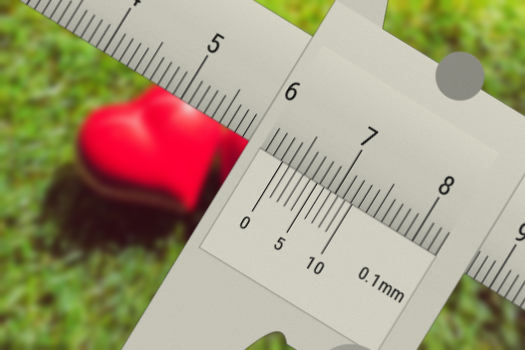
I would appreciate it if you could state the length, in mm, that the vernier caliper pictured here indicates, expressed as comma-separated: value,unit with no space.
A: 63.2,mm
